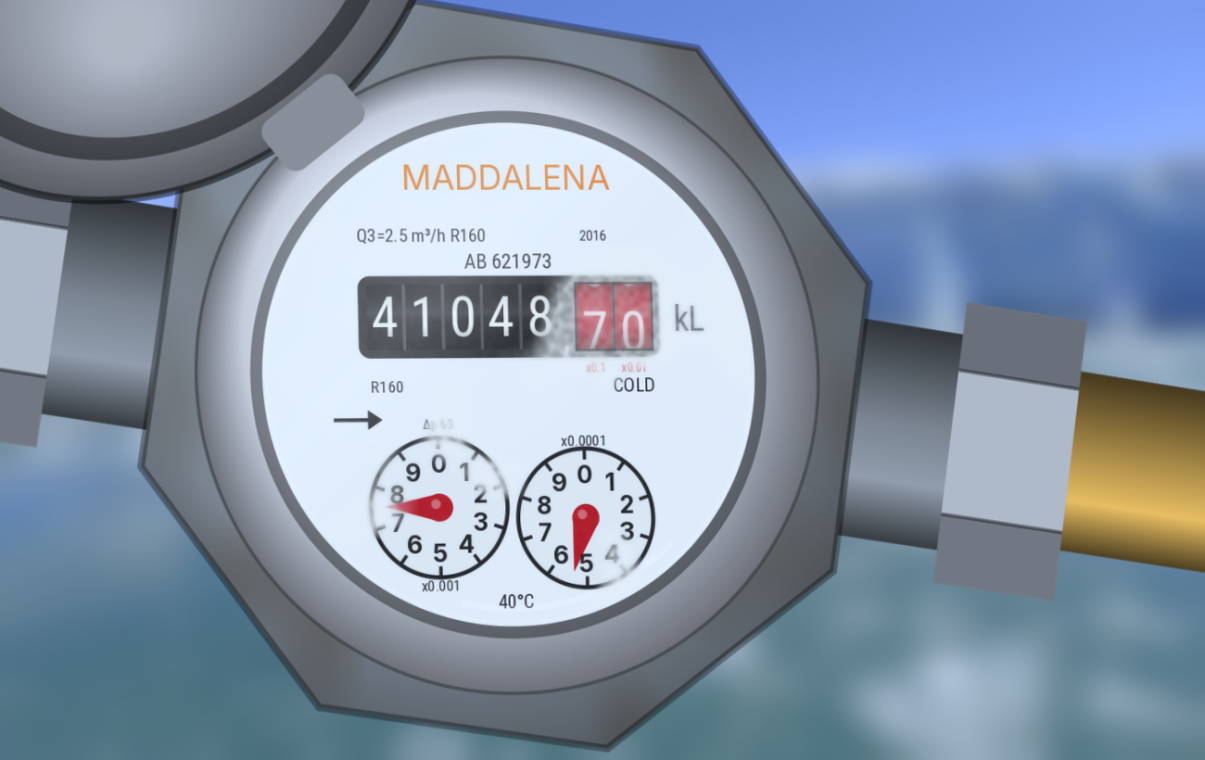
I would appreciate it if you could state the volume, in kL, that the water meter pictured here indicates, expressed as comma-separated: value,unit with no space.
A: 41048.6975,kL
